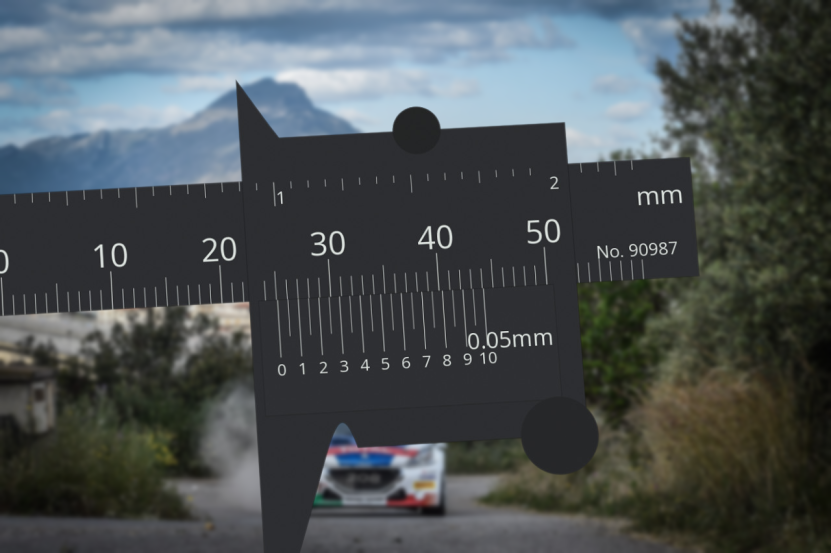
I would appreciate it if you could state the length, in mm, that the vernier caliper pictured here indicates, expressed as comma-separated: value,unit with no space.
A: 25.1,mm
